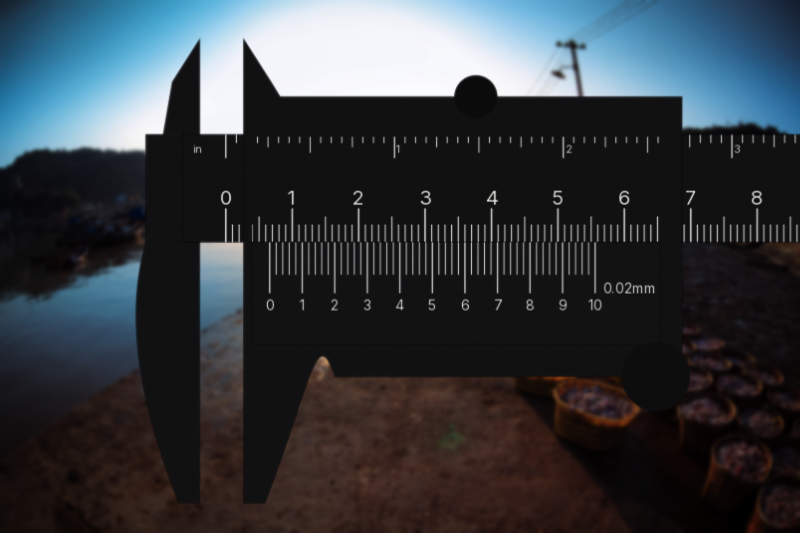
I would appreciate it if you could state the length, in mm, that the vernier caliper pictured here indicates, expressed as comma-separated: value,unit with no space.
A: 6.6,mm
